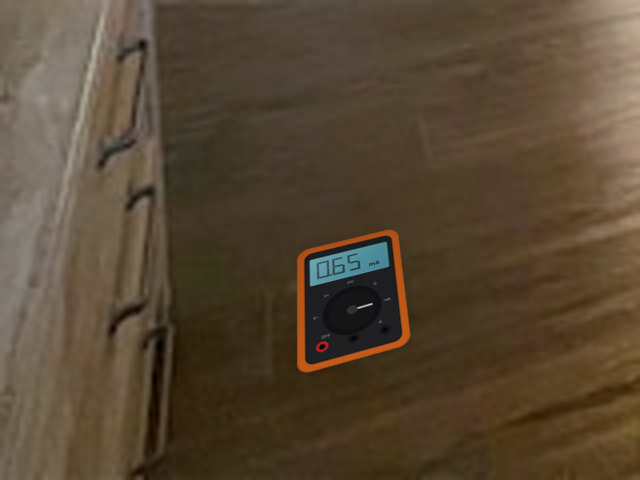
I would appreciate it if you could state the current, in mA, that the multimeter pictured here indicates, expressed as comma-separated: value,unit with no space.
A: 0.65,mA
